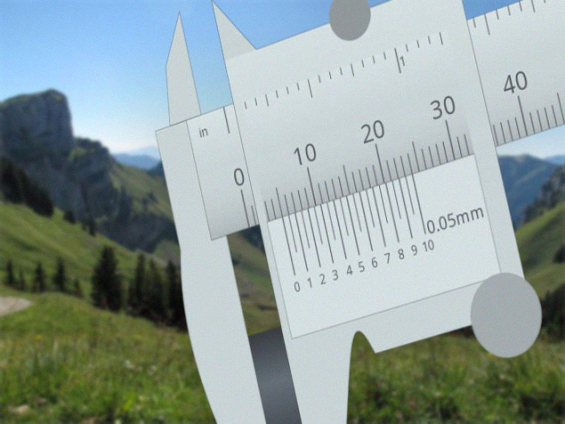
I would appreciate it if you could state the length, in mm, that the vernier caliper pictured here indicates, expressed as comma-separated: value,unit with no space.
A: 5.0,mm
